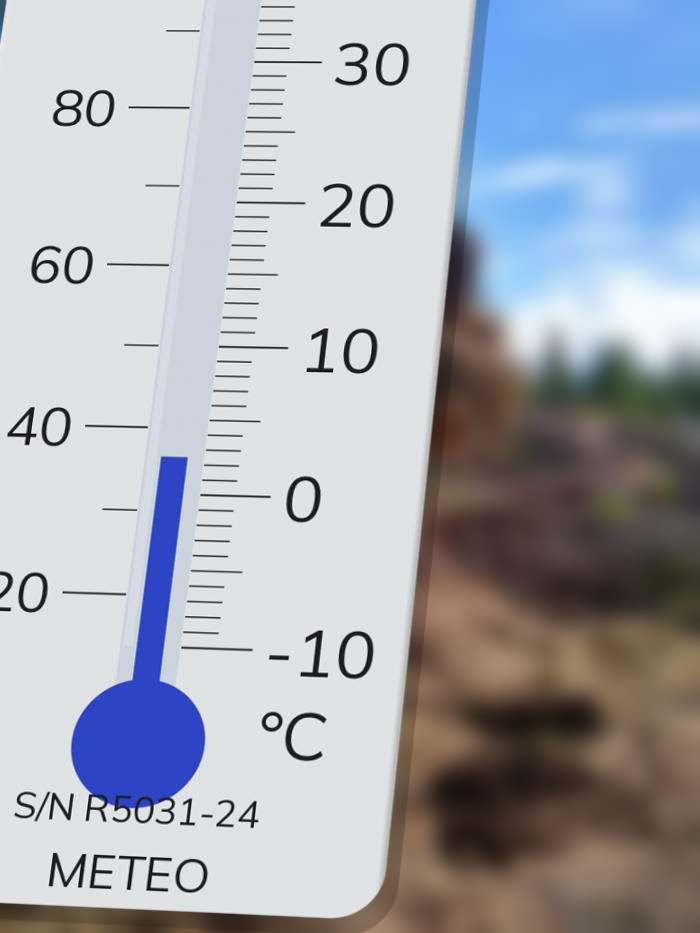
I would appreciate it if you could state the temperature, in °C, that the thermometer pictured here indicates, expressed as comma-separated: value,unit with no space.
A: 2.5,°C
